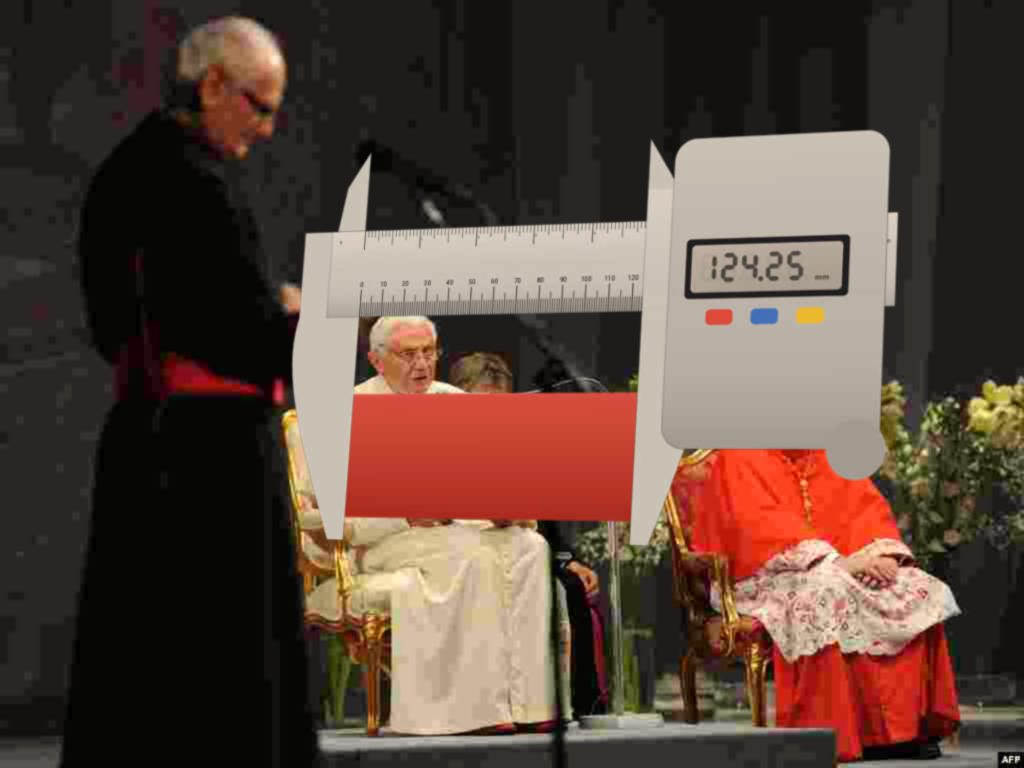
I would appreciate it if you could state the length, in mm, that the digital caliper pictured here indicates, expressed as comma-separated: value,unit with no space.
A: 124.25,mm
